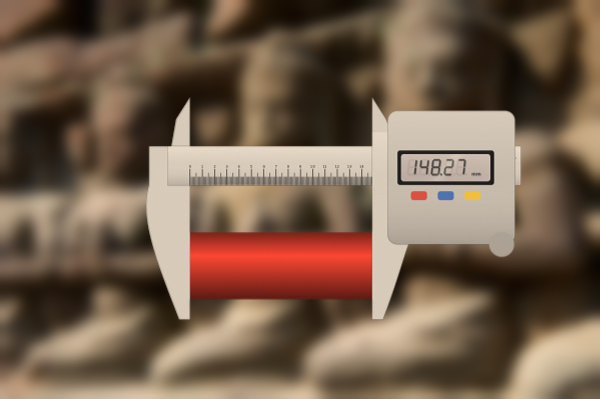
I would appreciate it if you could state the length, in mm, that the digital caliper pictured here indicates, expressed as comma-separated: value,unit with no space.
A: 148.27,mm
